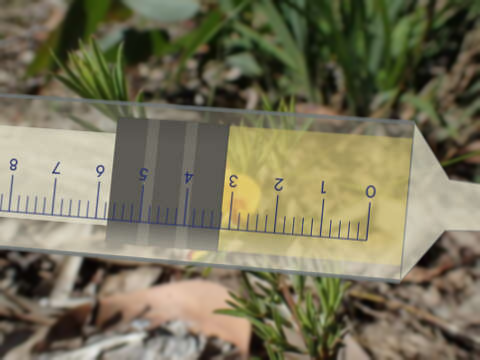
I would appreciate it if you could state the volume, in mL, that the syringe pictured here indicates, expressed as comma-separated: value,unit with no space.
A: 3.2,mL
